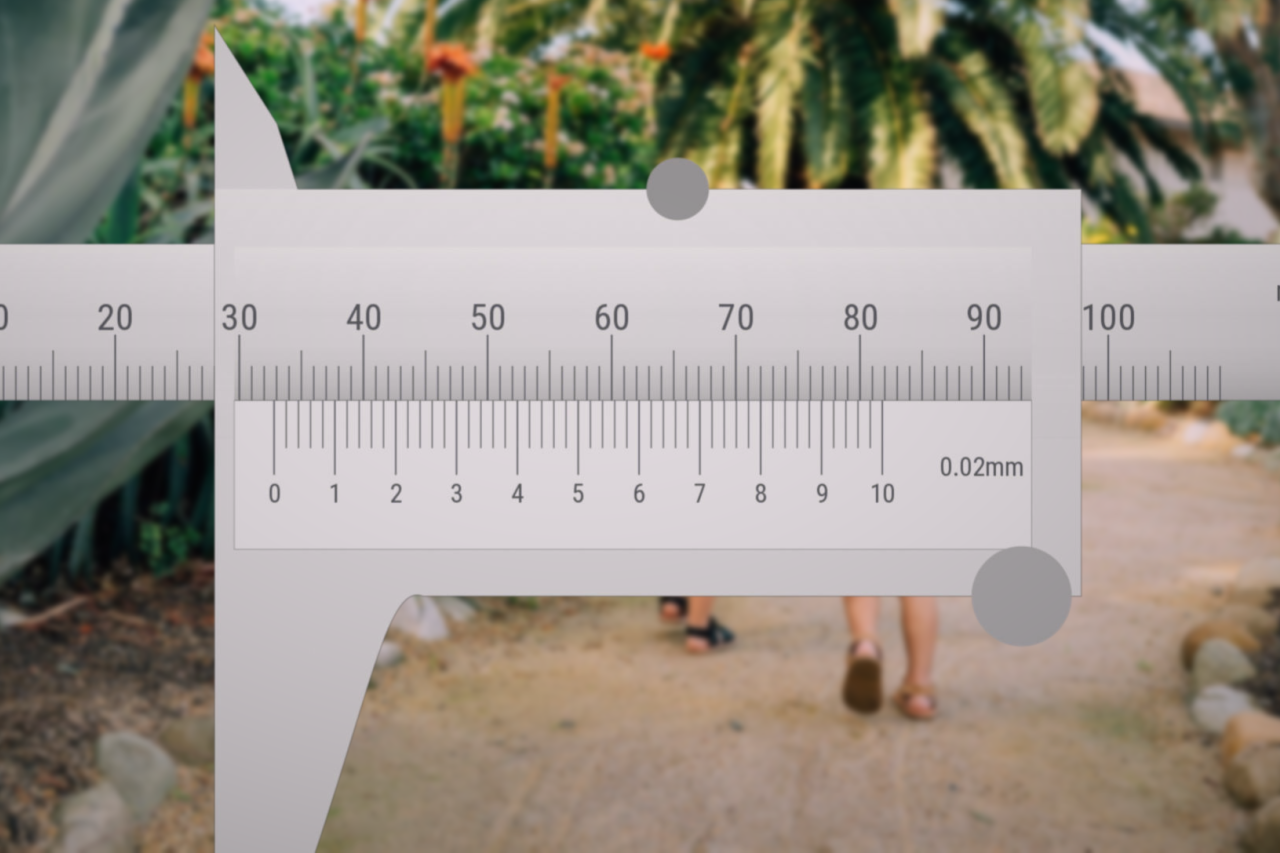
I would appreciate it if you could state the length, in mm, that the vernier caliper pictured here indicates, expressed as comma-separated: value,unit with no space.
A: 32.8,mm
